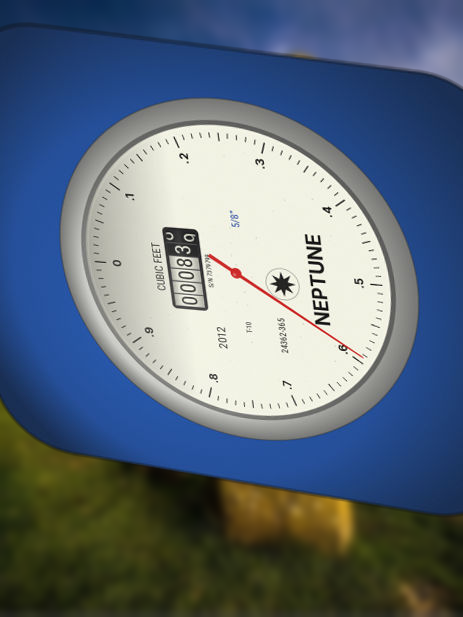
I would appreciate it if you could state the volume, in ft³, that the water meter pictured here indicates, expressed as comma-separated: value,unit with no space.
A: 838.59,ft³
